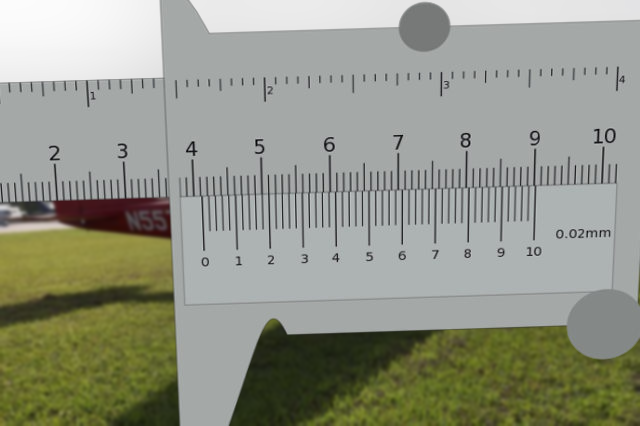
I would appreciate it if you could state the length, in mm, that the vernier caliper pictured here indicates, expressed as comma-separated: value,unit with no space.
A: 41.2,mm
